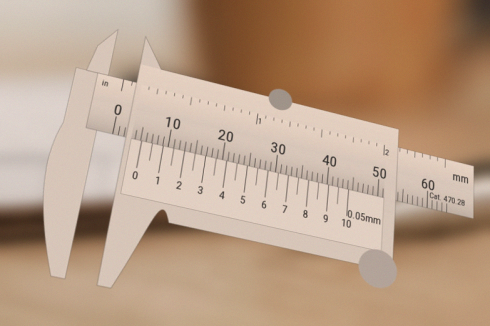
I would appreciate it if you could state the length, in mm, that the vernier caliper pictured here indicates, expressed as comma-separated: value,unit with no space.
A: 5.2,mm
